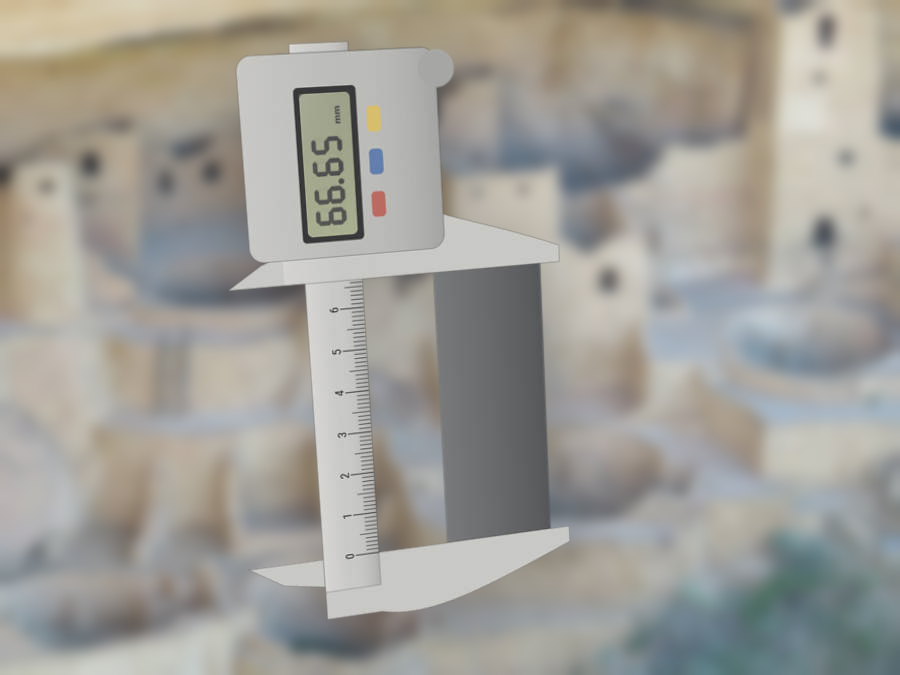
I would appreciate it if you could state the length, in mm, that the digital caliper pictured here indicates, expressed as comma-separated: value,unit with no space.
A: 66.65,mm
